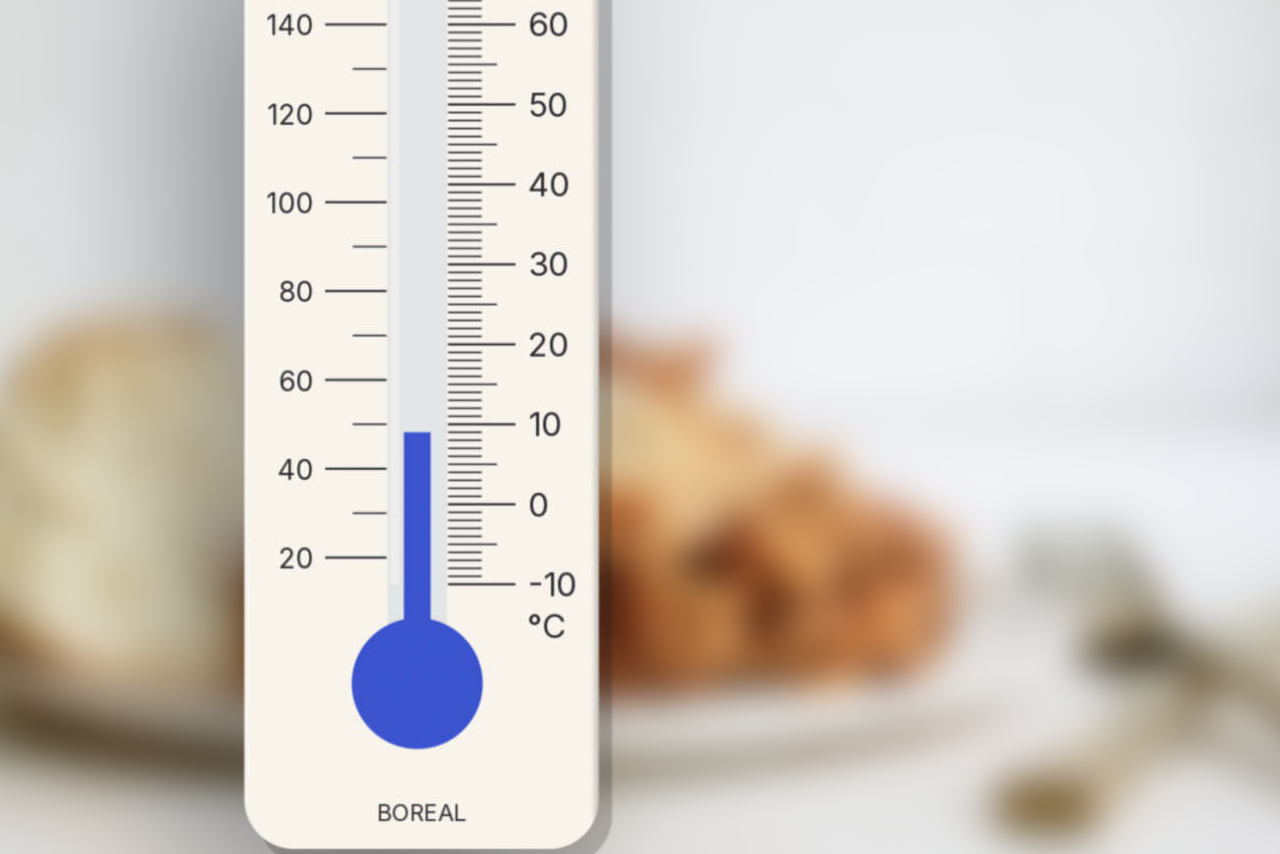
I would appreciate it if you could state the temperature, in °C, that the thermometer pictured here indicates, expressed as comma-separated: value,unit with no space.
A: 9,°C
